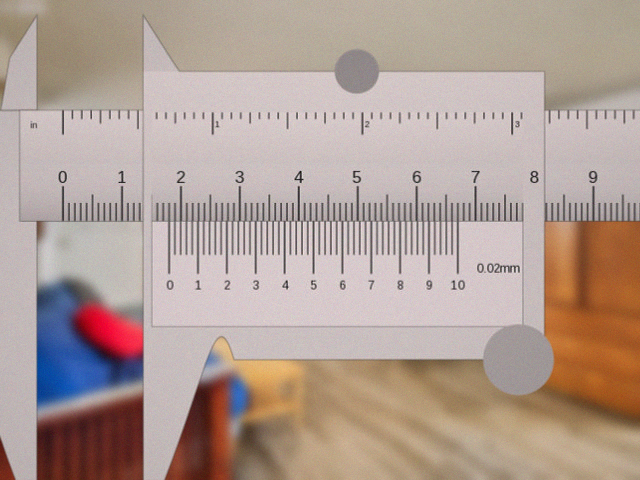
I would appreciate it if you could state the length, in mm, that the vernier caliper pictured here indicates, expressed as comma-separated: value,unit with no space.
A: 18.0,mm
